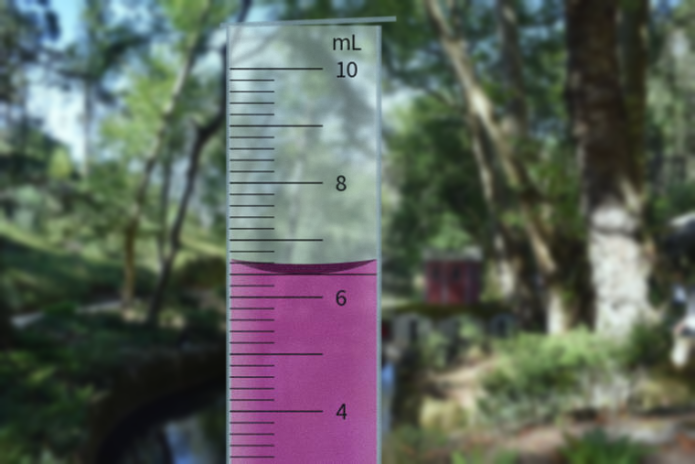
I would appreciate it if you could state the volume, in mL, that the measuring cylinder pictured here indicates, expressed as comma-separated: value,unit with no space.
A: 6.4,mL
